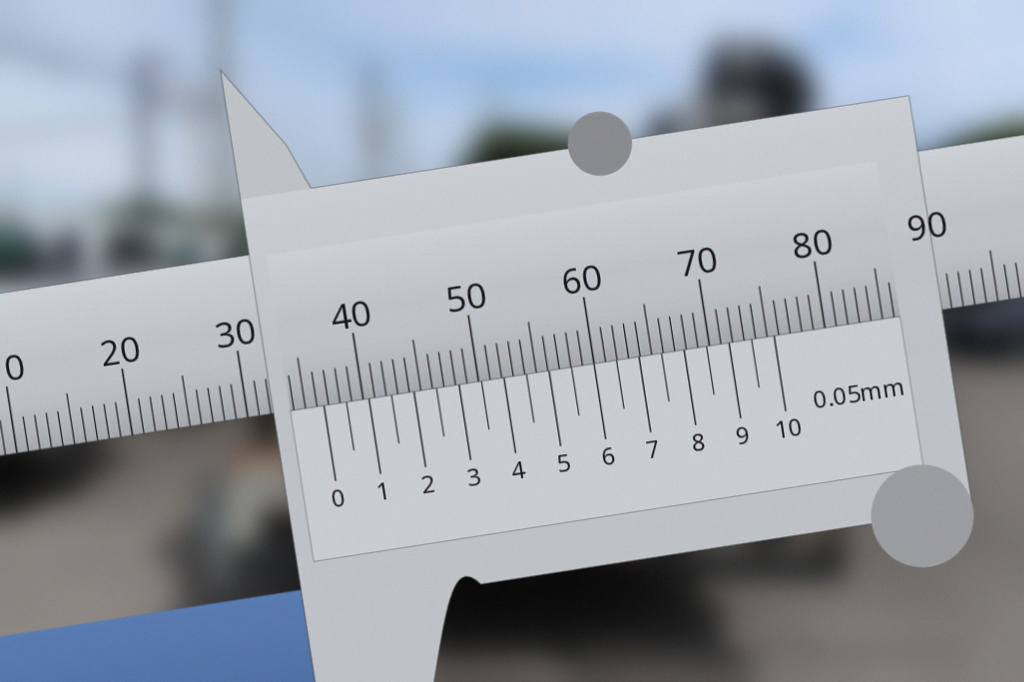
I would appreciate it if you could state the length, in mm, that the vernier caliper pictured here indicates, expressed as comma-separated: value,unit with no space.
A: 36.6,mm
